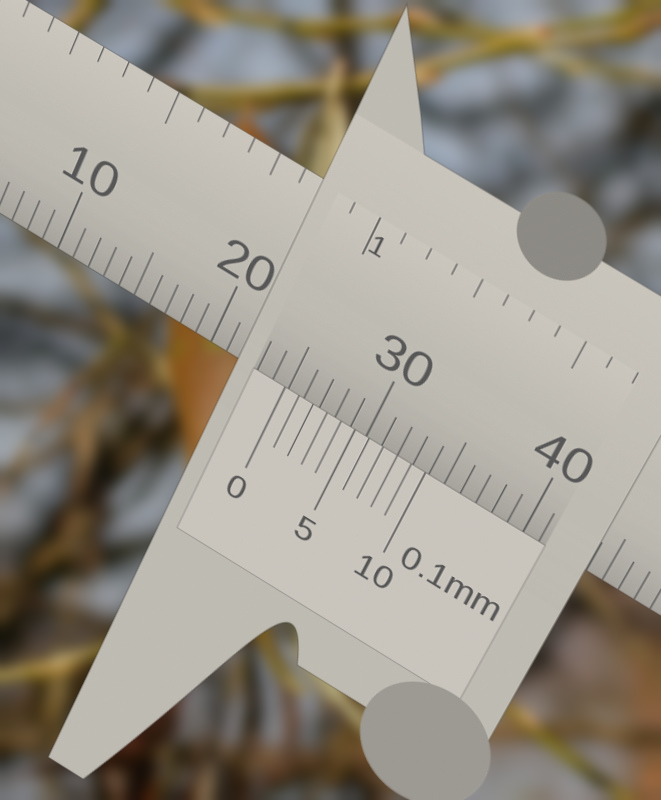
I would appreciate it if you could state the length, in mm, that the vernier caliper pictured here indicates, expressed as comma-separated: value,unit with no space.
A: 24.8,mm
